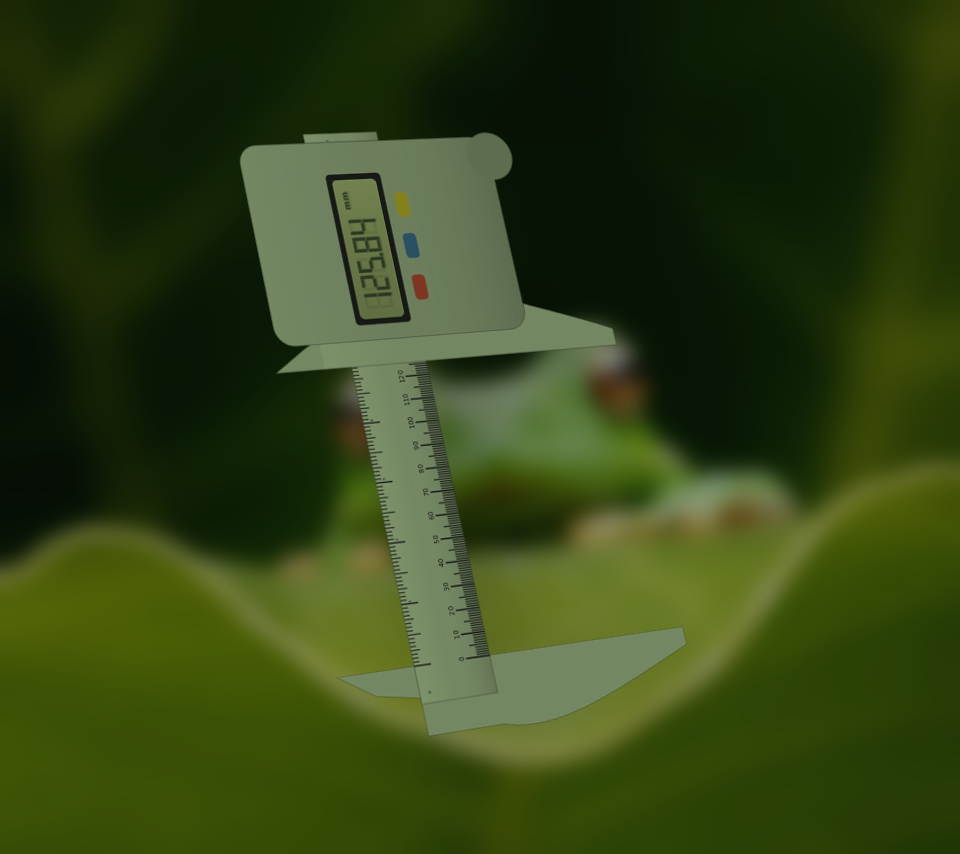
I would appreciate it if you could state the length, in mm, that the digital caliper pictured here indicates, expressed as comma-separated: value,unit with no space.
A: 125.84,mm
